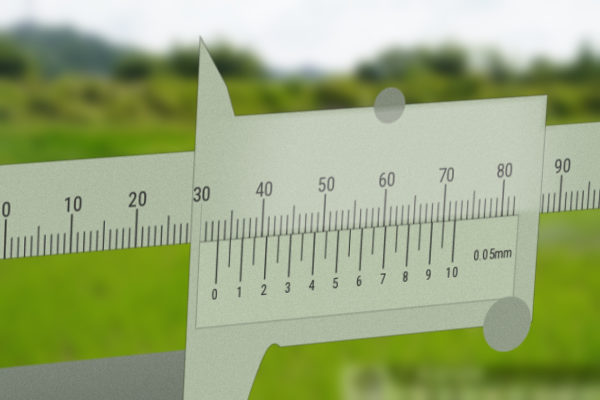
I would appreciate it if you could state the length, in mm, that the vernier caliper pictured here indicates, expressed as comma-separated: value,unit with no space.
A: 33.0,mm
